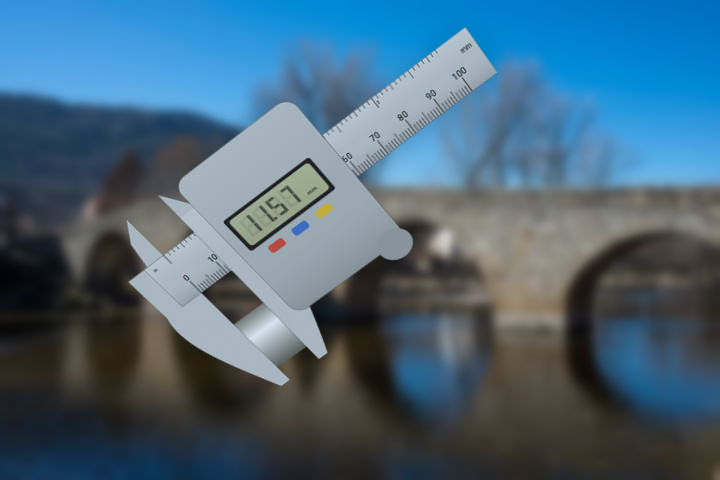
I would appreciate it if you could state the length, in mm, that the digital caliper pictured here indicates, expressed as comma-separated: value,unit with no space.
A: 11.57,mm
